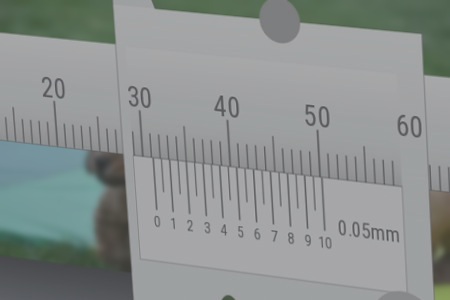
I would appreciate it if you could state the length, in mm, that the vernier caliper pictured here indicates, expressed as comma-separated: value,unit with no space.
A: 31.2,mm
